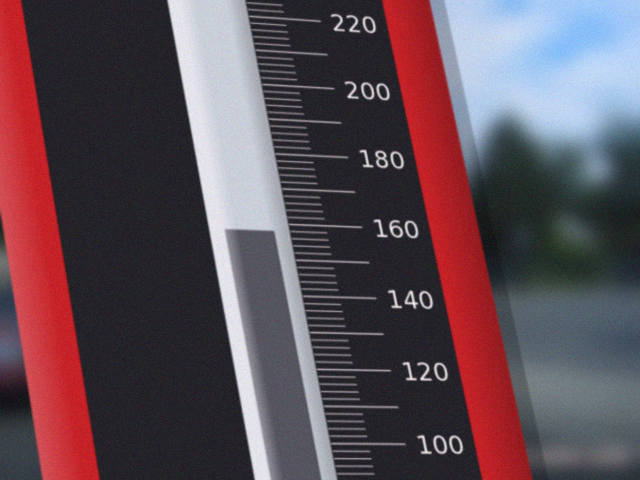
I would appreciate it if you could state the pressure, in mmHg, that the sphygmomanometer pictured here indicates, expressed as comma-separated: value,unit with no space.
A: 158,mmHg
